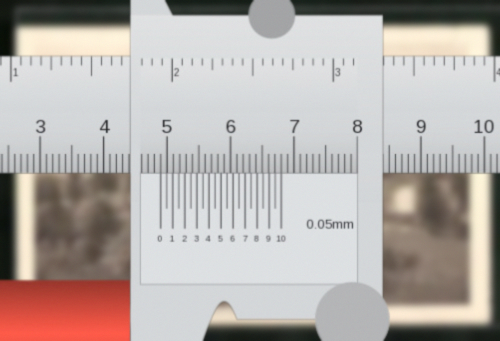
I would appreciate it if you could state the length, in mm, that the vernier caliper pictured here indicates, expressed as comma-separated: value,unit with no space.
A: 49.0,mm
